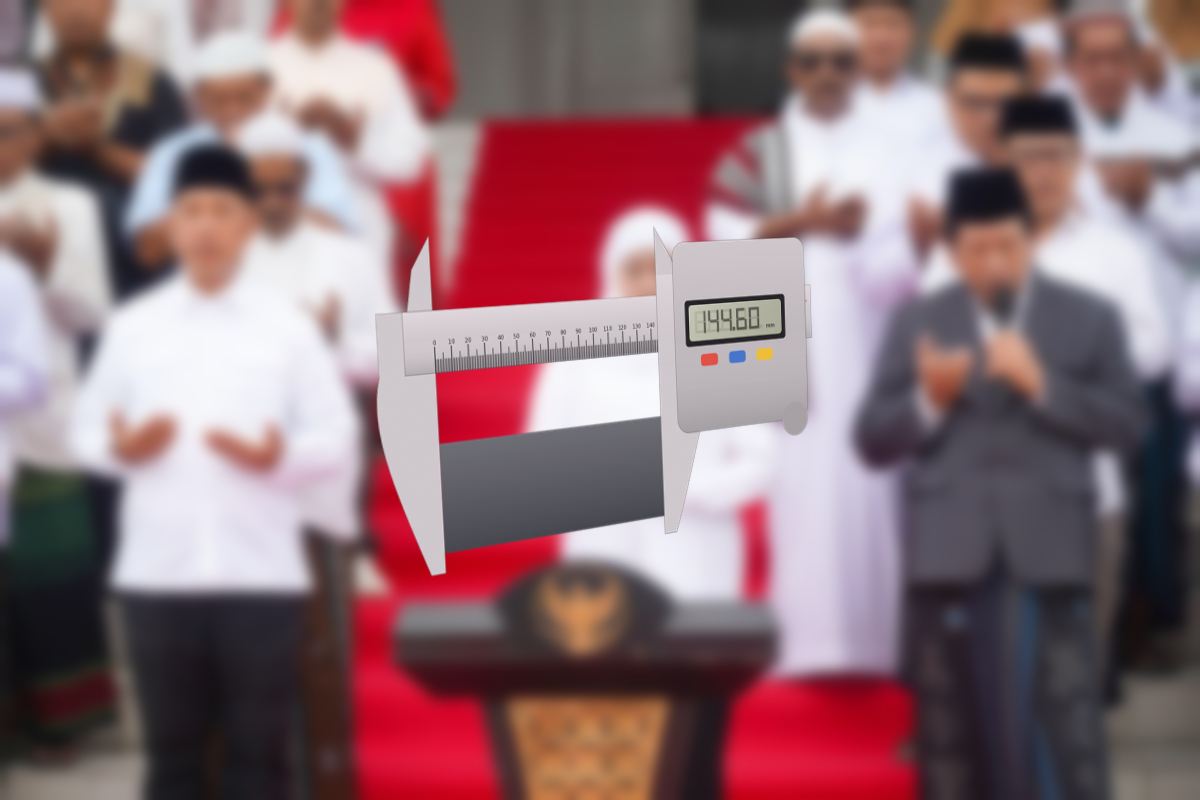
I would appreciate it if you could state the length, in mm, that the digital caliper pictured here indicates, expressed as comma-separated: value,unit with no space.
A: 144.60,mm
